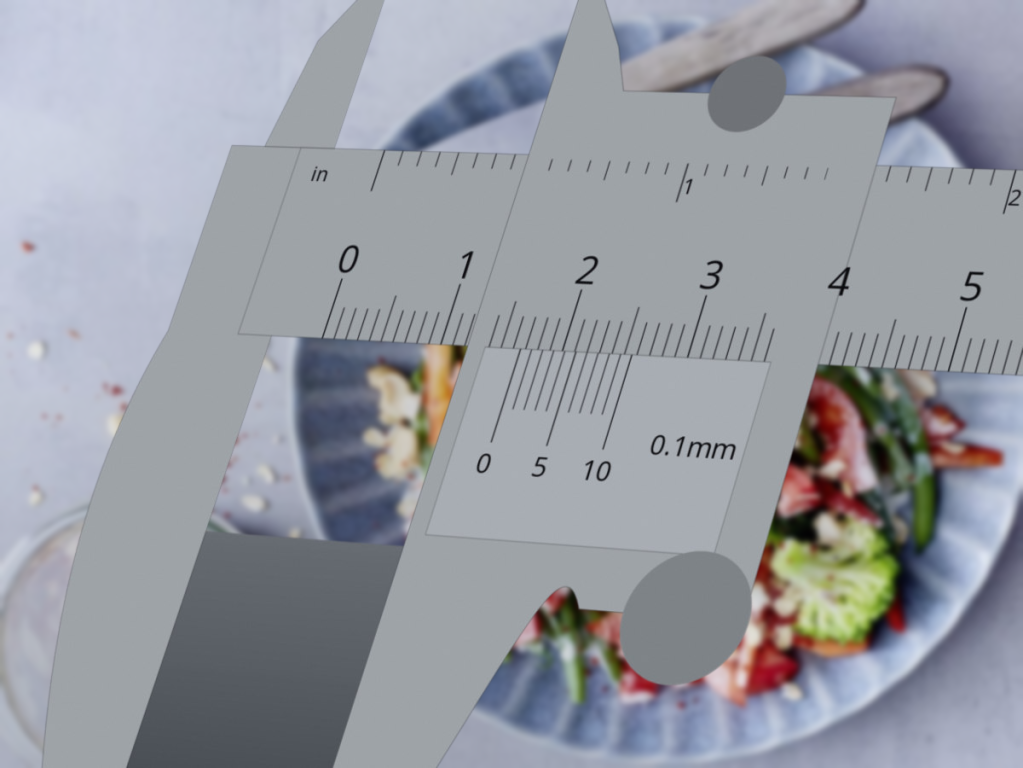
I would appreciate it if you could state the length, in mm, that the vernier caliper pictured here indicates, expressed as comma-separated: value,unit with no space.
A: 16.6,mm
